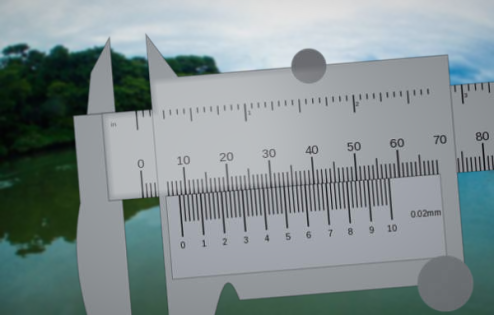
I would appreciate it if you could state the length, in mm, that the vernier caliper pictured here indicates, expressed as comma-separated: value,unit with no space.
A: 8.5,mm
